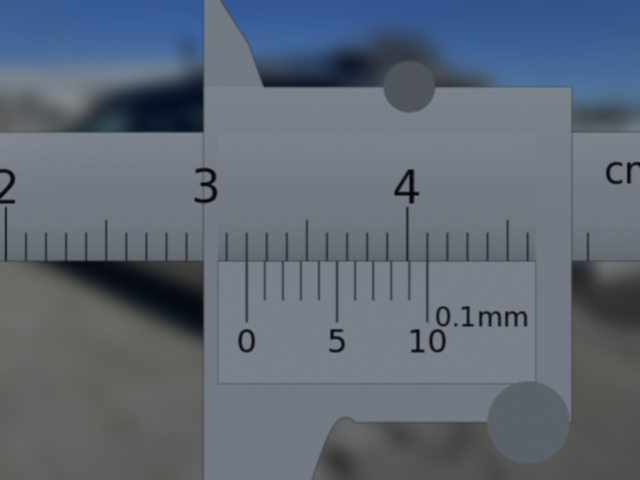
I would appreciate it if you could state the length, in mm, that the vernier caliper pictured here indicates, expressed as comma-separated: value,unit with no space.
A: 32.0,mm
